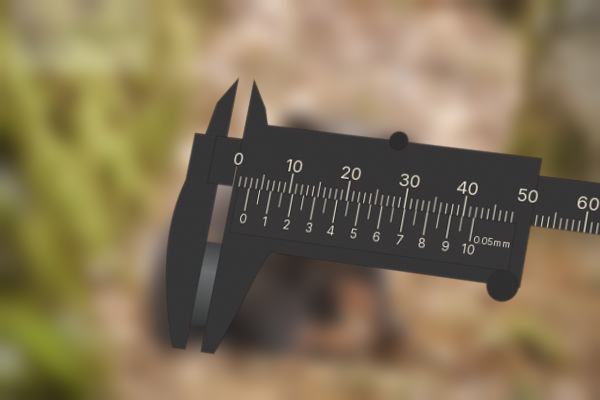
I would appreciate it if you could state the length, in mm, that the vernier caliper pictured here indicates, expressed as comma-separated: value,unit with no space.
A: 2.8,mm
